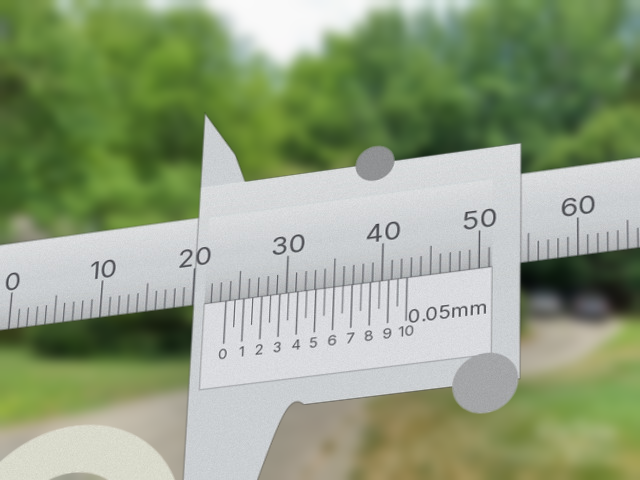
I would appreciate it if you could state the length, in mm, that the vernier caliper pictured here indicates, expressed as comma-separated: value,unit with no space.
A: 23.6,mm
